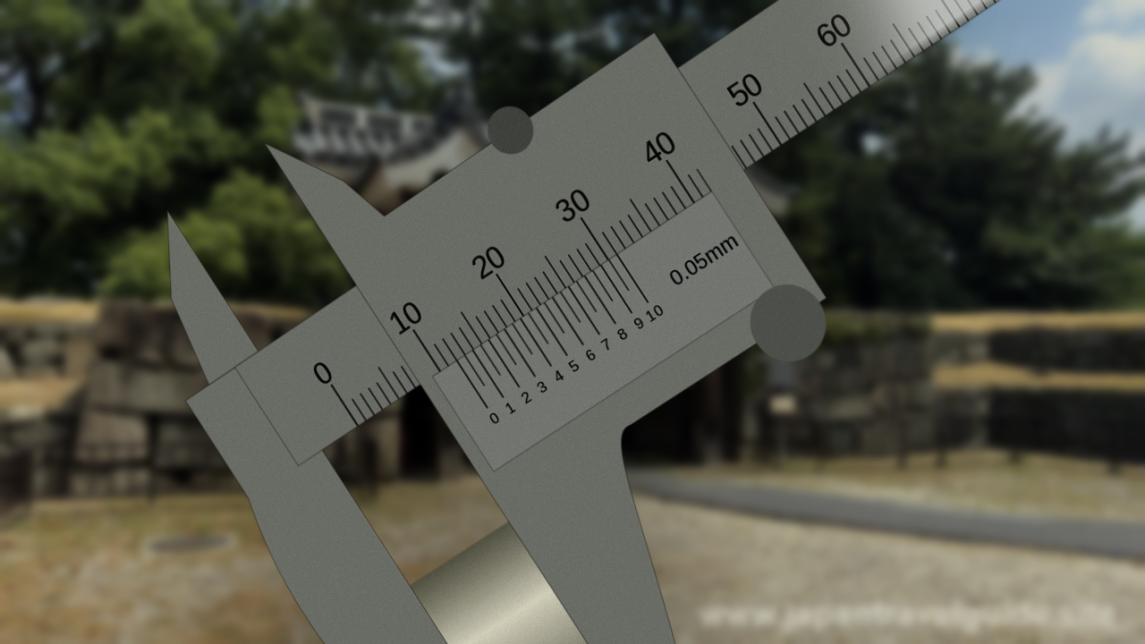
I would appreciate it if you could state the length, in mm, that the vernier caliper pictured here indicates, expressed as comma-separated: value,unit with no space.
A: 12.0,mm
